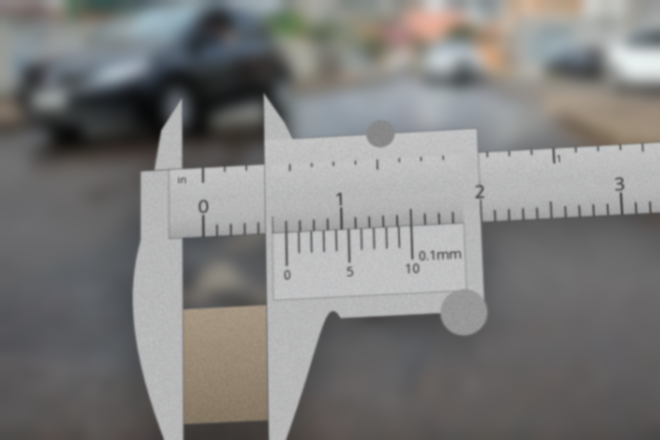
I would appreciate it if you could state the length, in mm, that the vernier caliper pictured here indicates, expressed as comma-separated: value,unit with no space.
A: 6.0,mm
